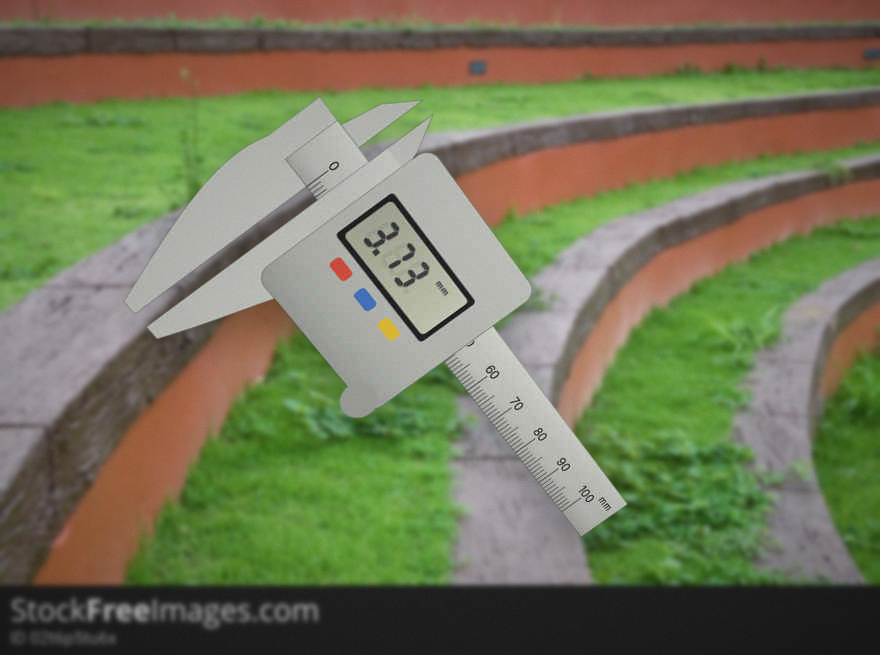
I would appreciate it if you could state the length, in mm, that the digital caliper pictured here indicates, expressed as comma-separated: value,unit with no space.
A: 3.73,mm
